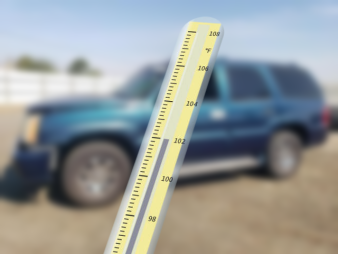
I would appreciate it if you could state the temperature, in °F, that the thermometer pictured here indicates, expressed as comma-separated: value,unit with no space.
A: 102,°F
